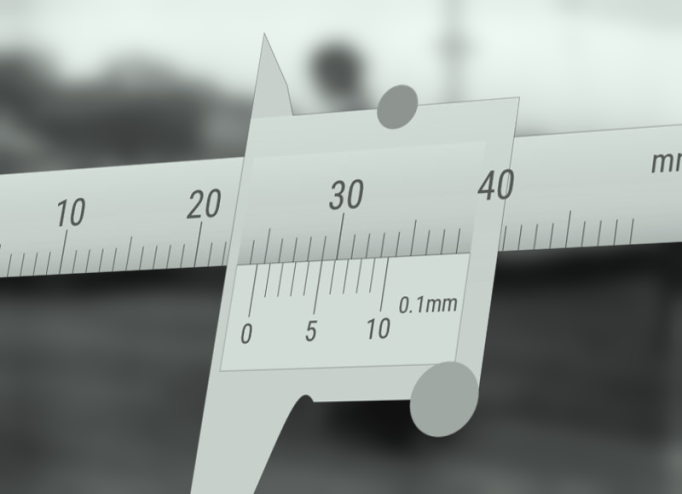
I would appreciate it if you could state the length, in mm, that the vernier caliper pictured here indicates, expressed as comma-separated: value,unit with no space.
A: 24.5,mm
